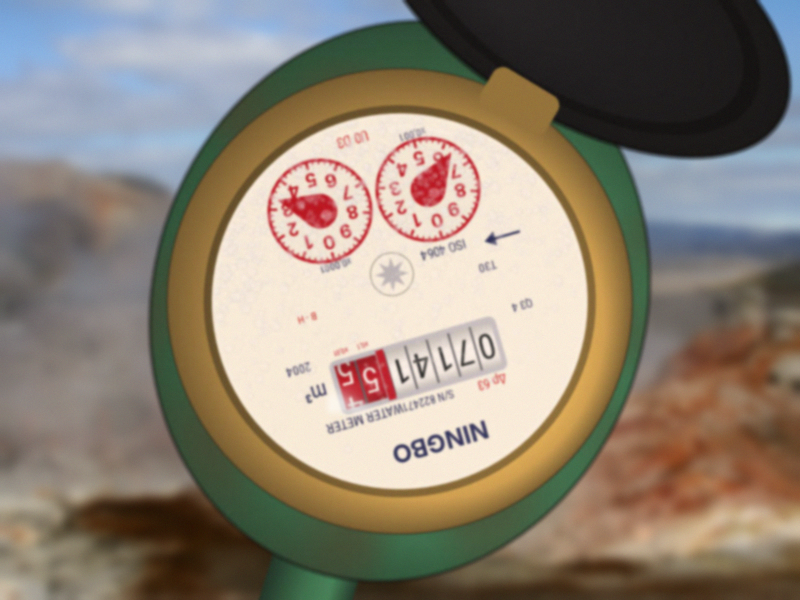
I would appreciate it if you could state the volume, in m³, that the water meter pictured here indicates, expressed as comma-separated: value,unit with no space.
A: 7141.5463,m³
